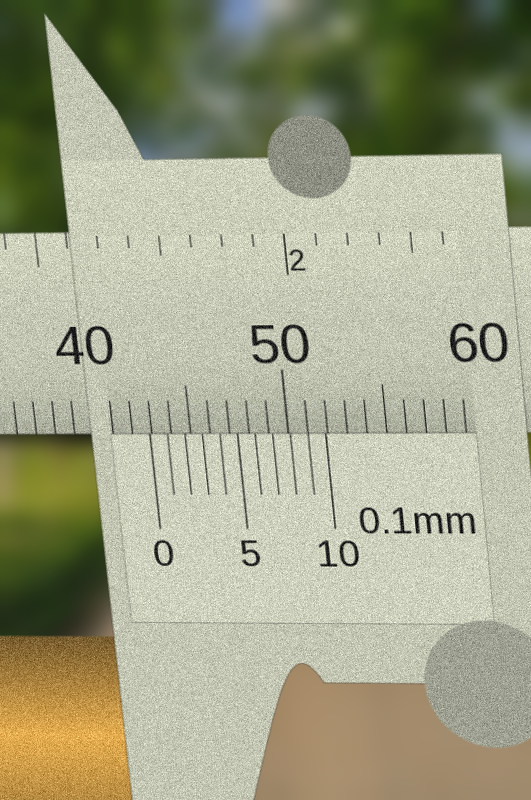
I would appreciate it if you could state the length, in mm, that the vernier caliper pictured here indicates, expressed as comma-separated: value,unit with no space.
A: 42.9,mm
